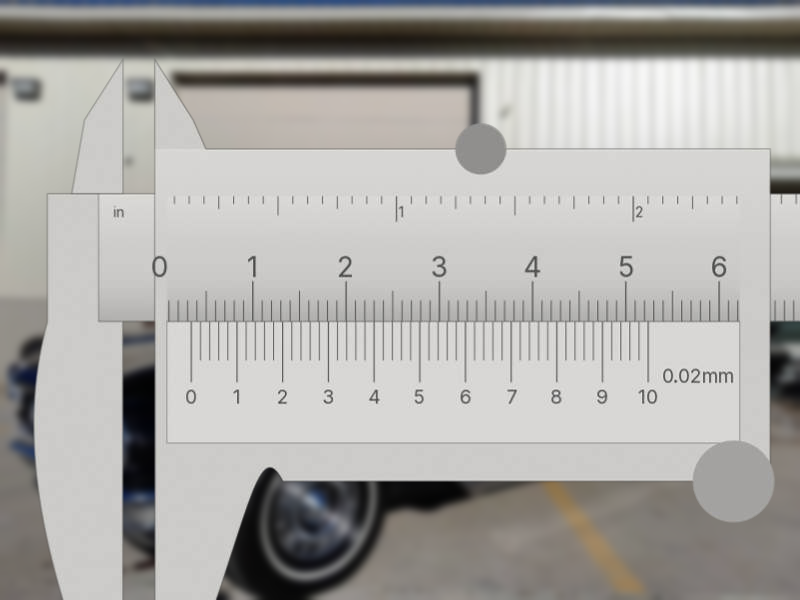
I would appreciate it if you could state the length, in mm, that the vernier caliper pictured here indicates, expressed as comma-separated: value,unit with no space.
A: 3.4,mm
